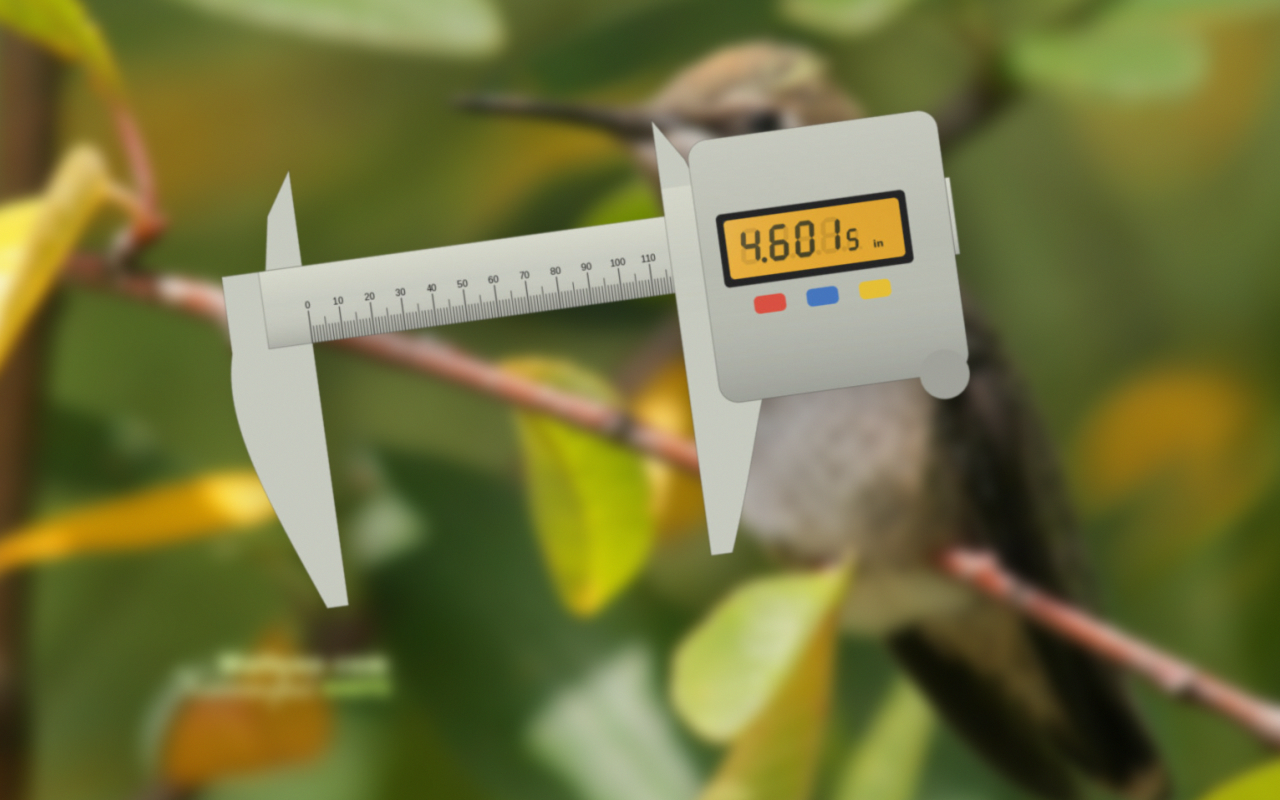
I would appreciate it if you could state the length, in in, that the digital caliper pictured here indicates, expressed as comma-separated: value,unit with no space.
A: 4.6015,in
